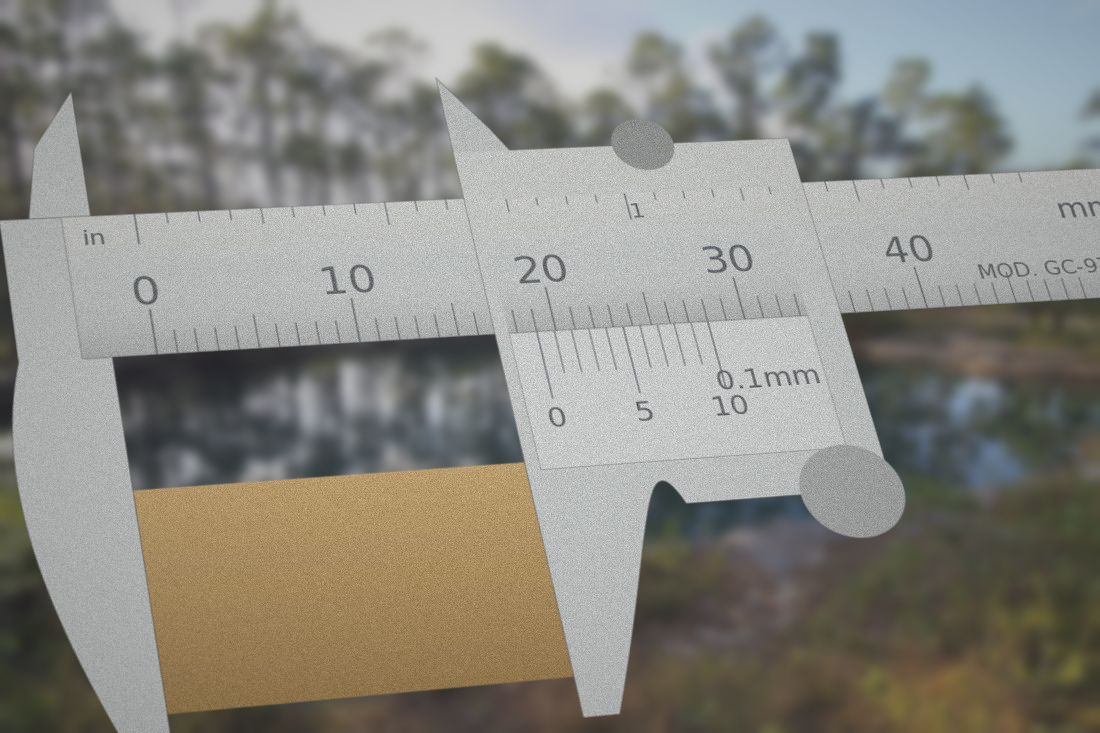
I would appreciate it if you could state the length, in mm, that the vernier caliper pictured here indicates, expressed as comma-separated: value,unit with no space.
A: 19.0,mm
